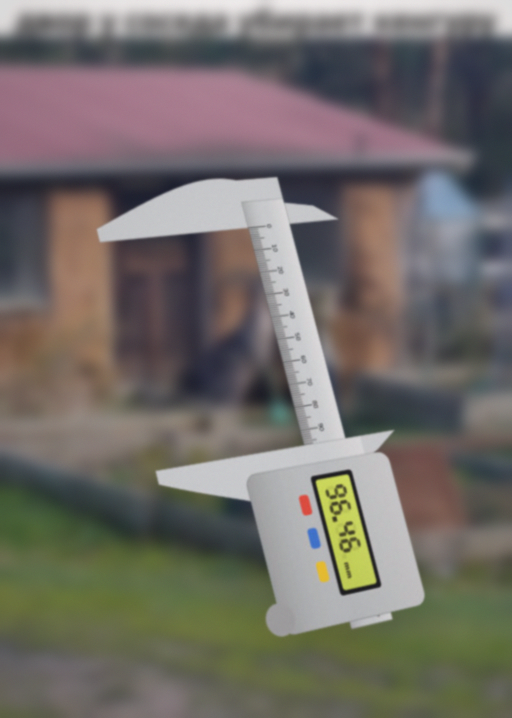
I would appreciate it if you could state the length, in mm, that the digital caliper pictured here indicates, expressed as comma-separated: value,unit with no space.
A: 96.46,mm
